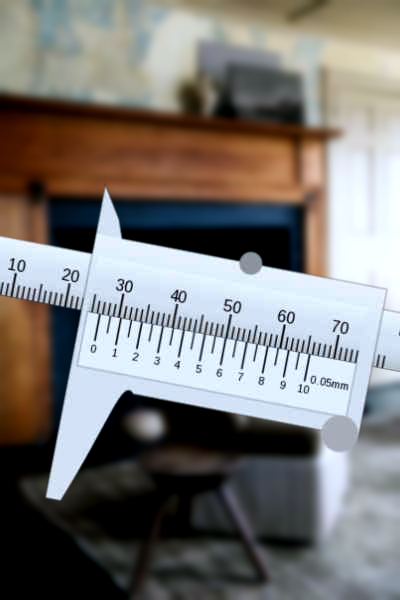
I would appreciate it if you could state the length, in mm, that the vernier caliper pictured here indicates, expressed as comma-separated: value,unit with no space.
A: 26.5,mm
